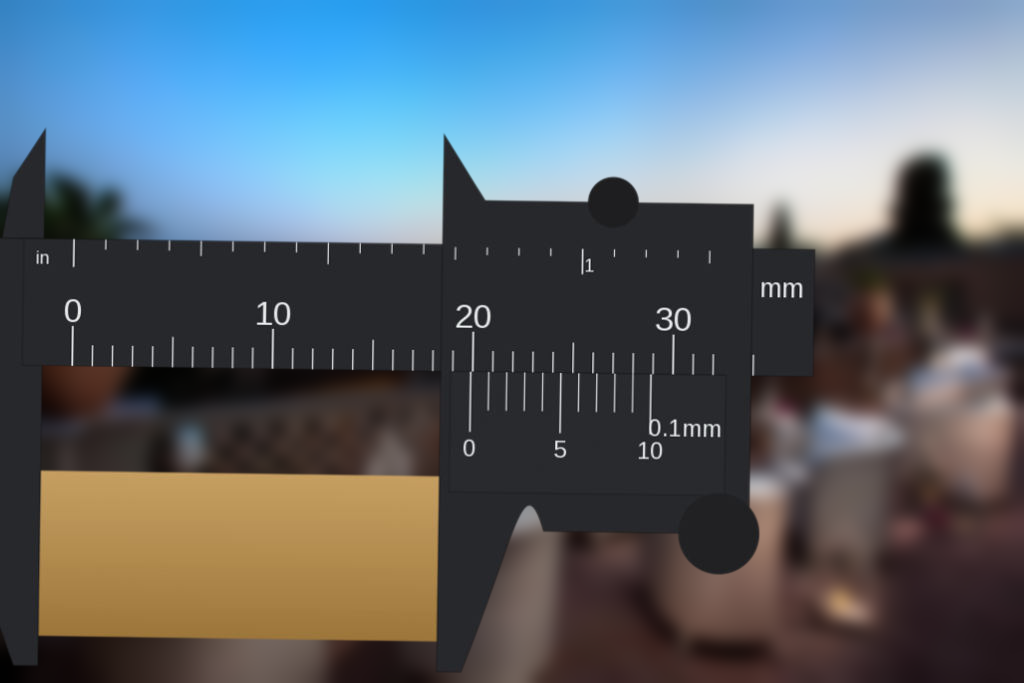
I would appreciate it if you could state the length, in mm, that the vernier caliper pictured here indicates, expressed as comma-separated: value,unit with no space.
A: 19.9,mm
